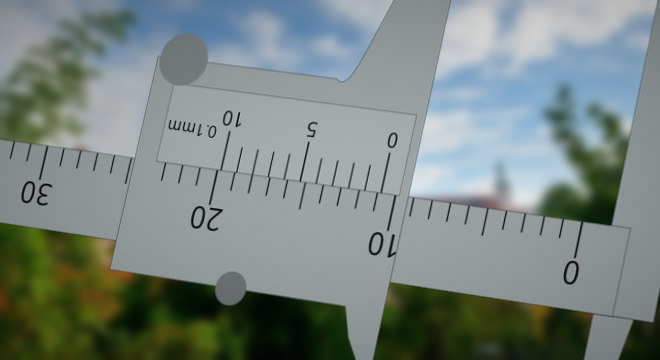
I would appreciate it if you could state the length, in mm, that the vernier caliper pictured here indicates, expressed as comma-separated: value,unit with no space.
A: 10.8,mm
